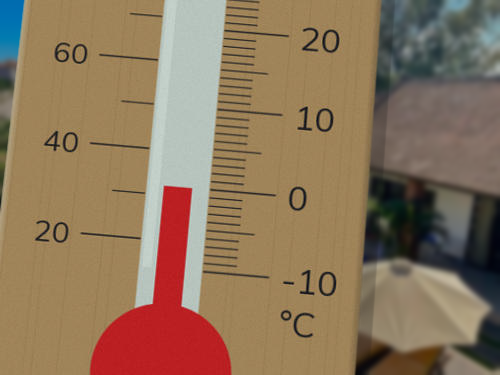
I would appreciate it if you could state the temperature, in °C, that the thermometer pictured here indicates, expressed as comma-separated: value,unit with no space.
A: 0,°C
